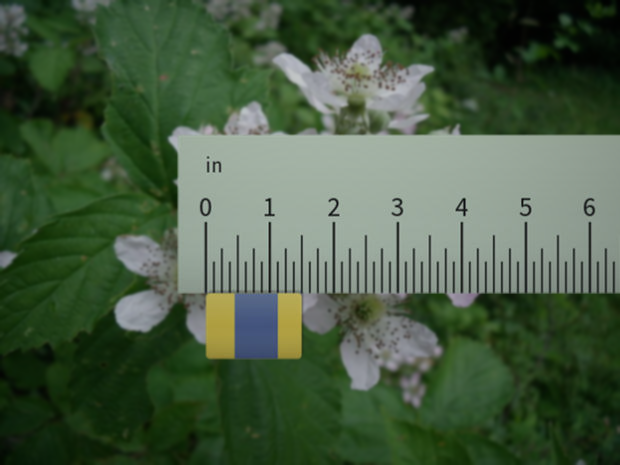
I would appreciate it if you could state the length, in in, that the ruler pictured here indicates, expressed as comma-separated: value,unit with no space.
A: 1.5,in
